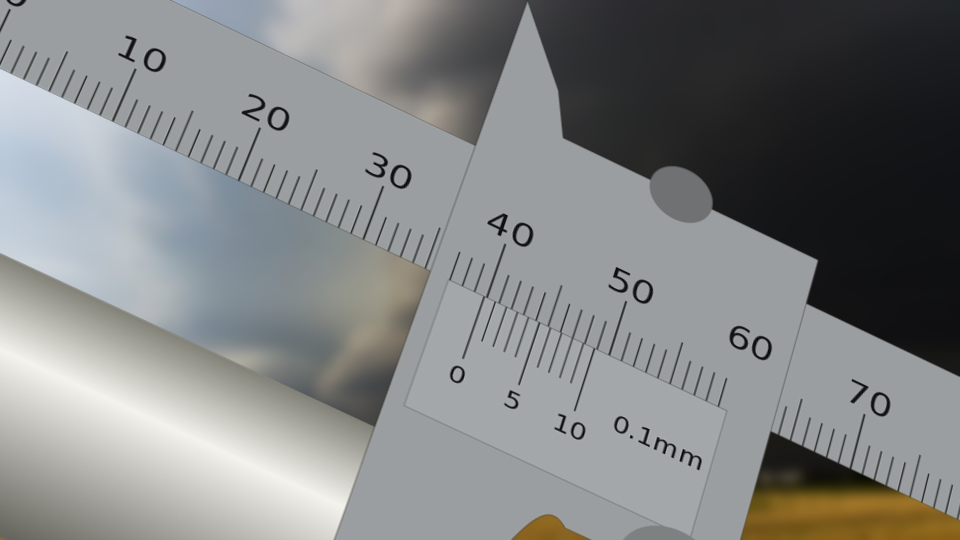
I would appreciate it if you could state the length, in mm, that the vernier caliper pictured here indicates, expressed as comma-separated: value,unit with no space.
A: 39.8,mm
